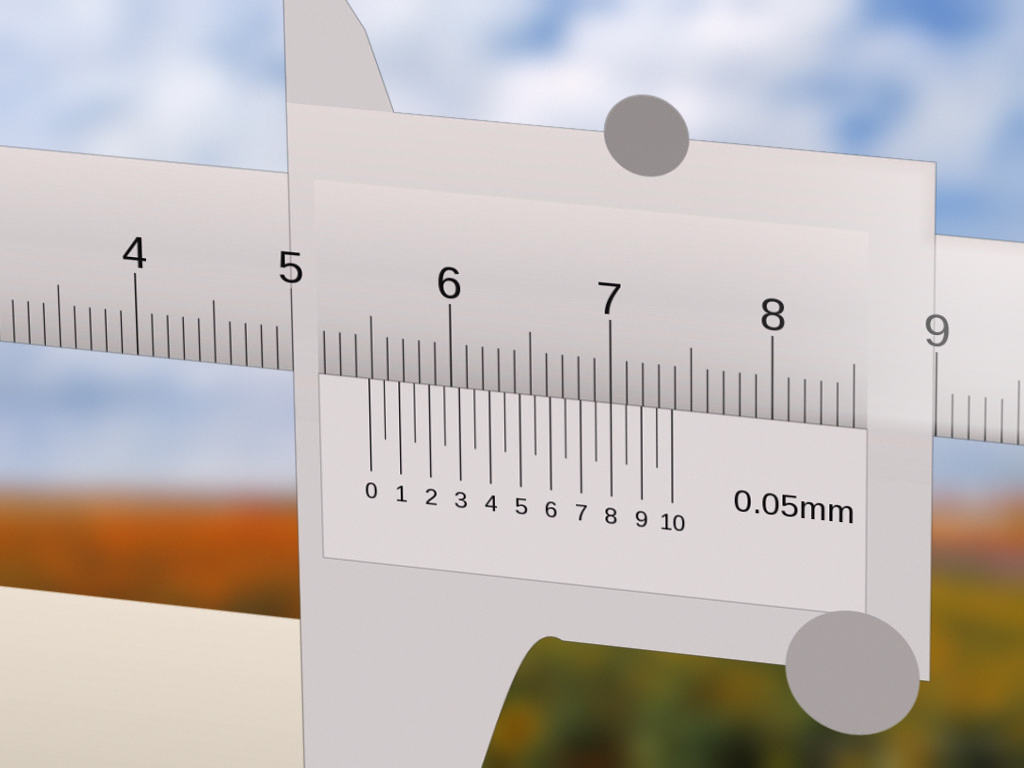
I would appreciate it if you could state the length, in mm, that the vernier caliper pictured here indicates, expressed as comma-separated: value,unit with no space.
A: 54.8,mm
